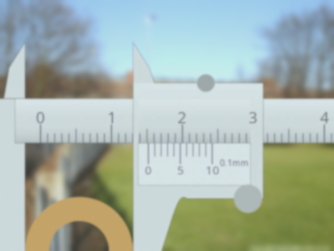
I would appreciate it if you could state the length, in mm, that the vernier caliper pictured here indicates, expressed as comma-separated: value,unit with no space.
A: 15.2,mm
